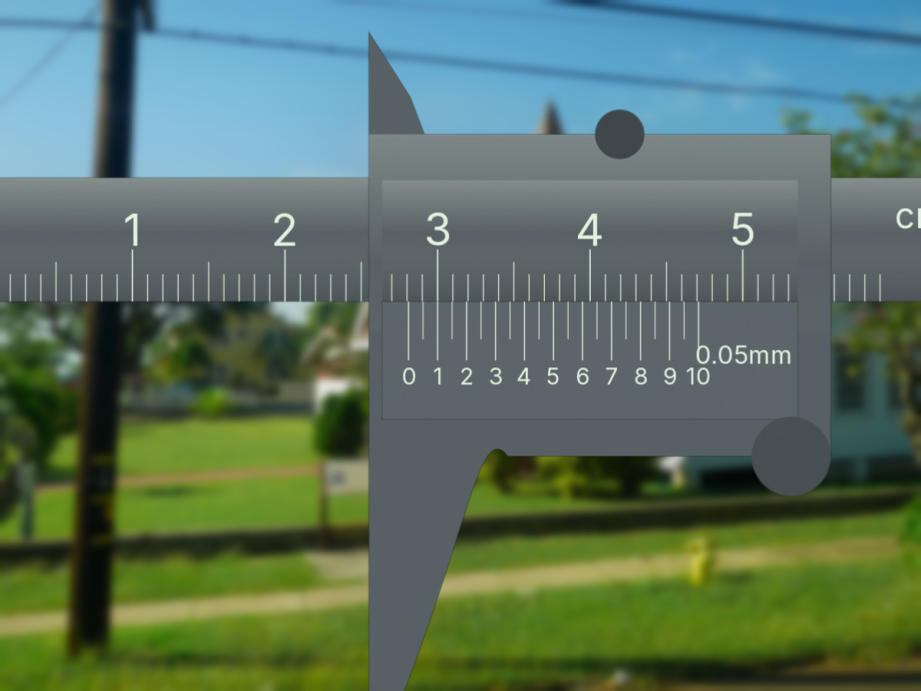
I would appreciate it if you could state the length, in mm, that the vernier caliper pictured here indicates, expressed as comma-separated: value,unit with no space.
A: 28.1,mm
